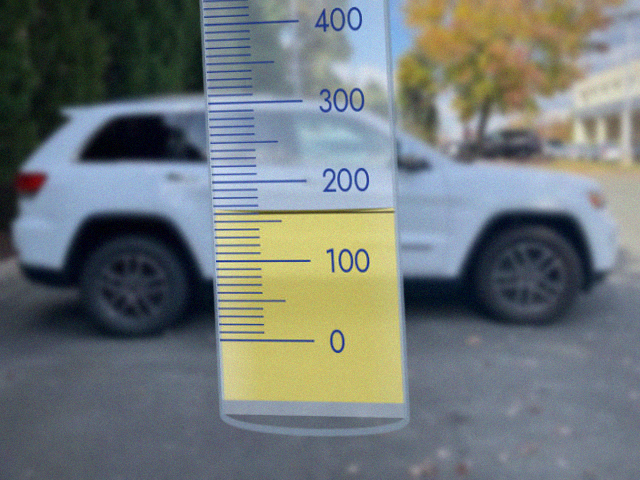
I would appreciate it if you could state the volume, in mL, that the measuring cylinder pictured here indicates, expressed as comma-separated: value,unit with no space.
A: 160,mL
